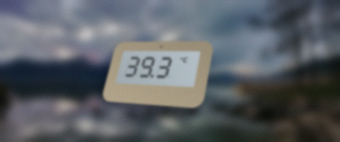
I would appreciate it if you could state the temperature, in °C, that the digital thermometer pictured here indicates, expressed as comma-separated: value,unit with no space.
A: 39.3,°C
